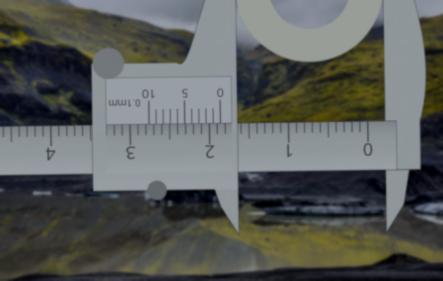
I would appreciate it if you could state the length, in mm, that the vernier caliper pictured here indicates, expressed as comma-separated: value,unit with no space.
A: 18.6,mm
